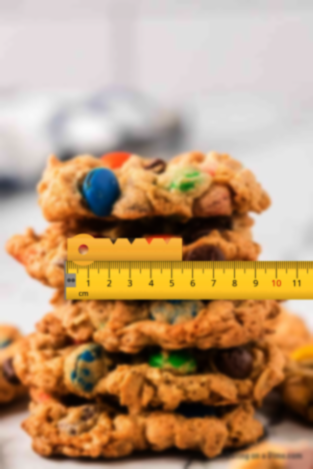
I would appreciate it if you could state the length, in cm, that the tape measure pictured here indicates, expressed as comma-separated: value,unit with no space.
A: 5.5,cm
